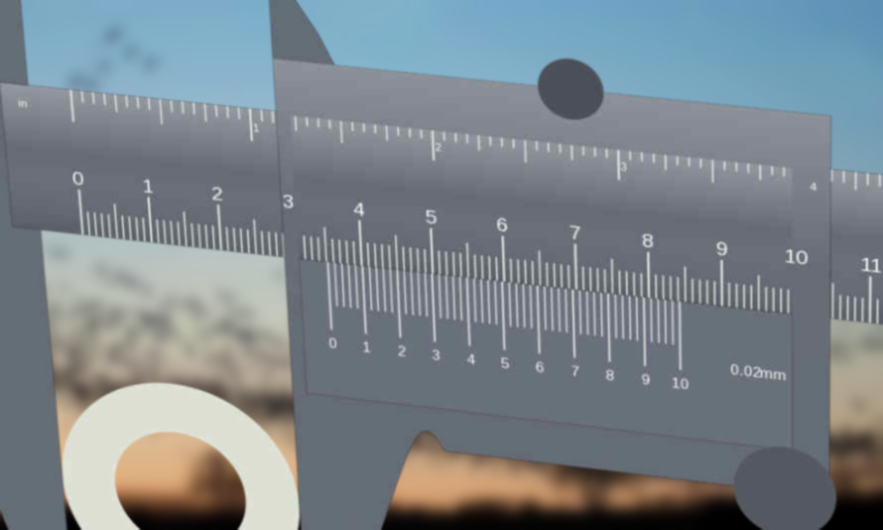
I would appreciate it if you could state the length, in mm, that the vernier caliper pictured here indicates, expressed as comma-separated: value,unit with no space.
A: 35.2,mm
